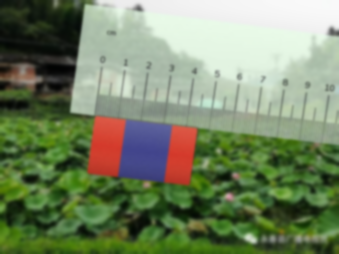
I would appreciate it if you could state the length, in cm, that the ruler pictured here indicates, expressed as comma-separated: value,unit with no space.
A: 4.5,cm
